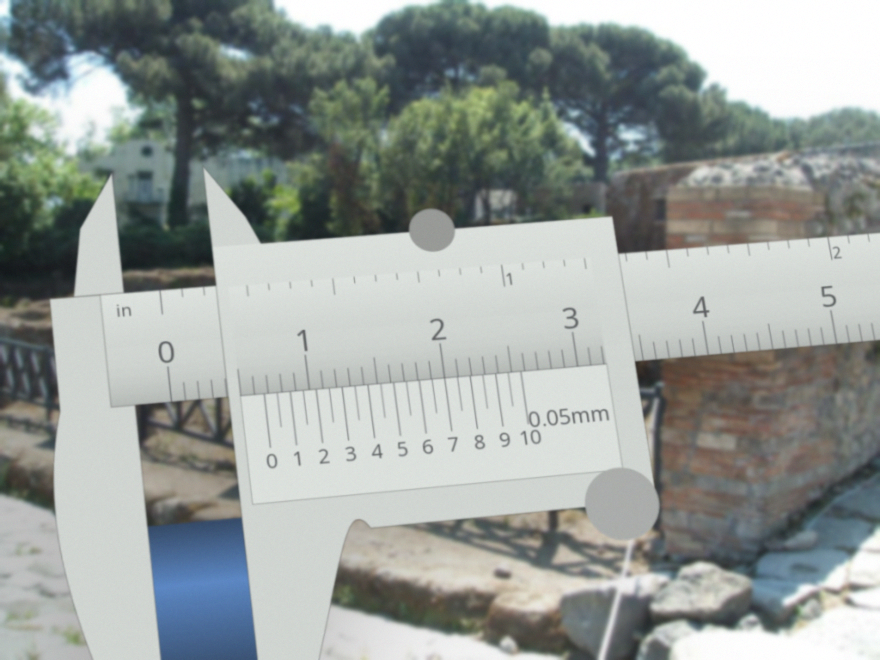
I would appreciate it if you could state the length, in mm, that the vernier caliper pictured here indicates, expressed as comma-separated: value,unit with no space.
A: 6.7,mm
